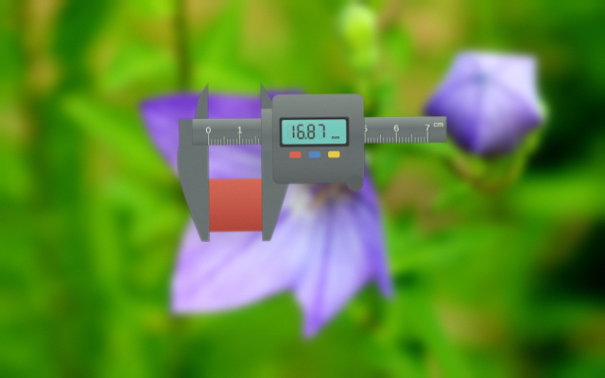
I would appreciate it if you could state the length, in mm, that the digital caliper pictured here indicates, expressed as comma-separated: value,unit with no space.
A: 16.87,mm
